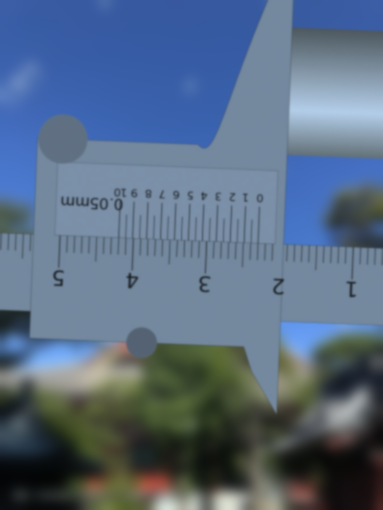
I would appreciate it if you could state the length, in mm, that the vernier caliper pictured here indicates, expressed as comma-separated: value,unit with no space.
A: 23.0,mm
